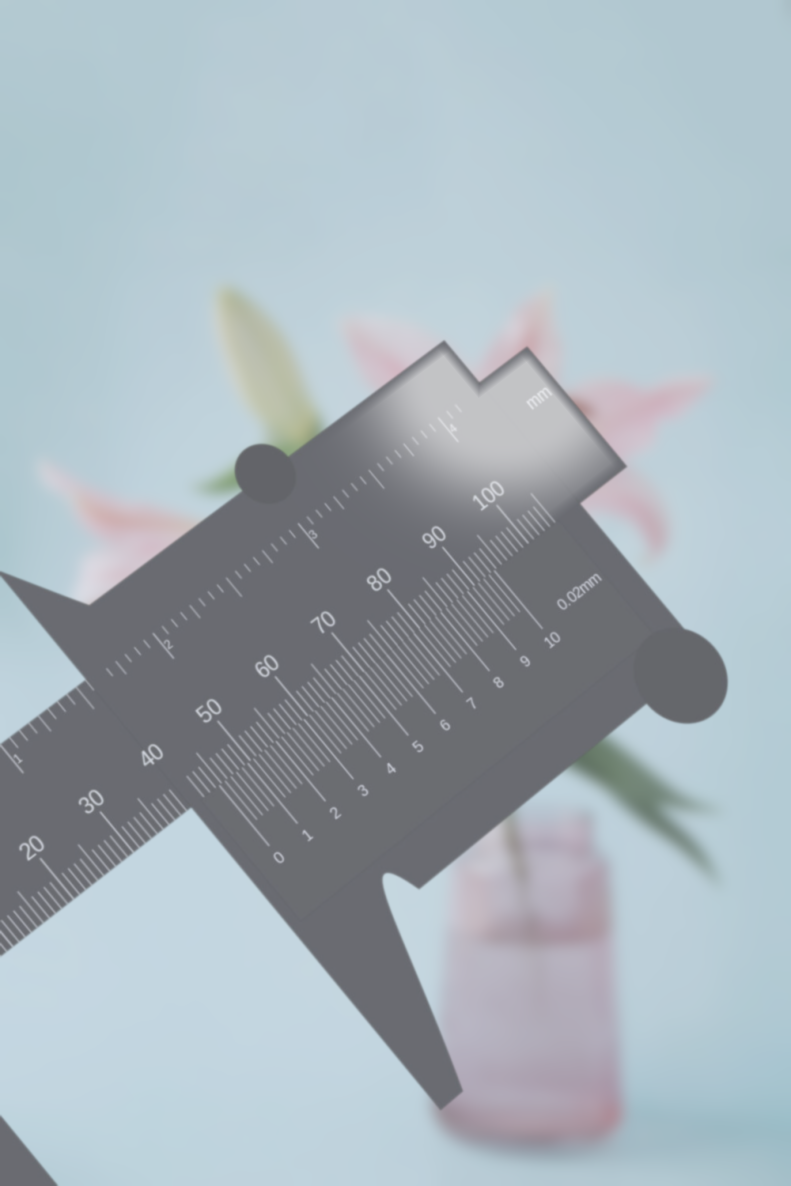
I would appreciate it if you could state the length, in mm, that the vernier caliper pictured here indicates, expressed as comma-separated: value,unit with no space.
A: 44.6,mm
